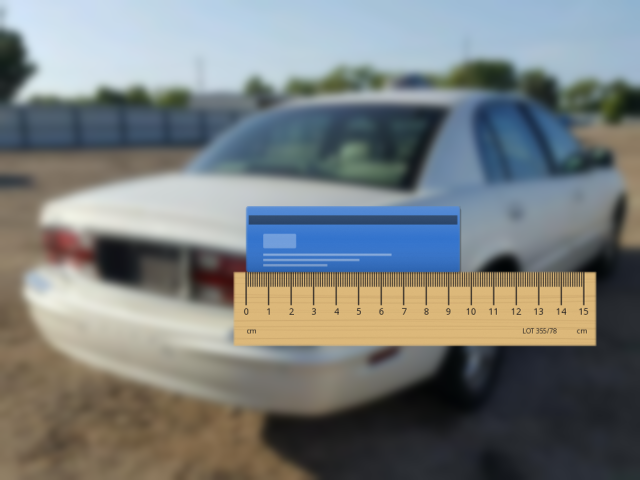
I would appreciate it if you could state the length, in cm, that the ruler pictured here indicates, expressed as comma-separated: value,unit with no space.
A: 9.5,cm
